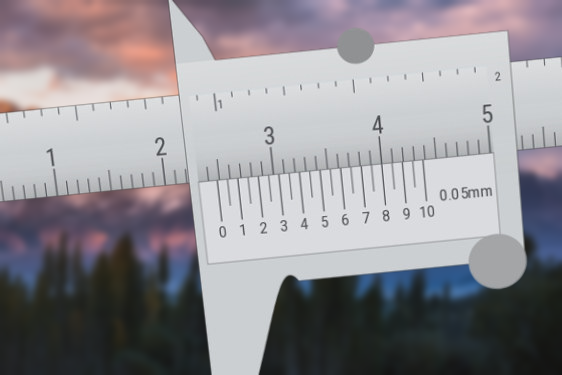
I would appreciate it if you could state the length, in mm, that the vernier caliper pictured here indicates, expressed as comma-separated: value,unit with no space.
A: 24.8,mm
